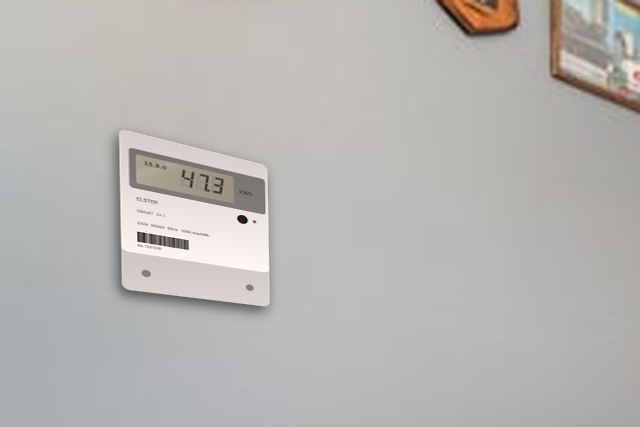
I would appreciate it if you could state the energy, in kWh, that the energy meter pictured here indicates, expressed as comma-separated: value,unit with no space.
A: 47.3,kWh
